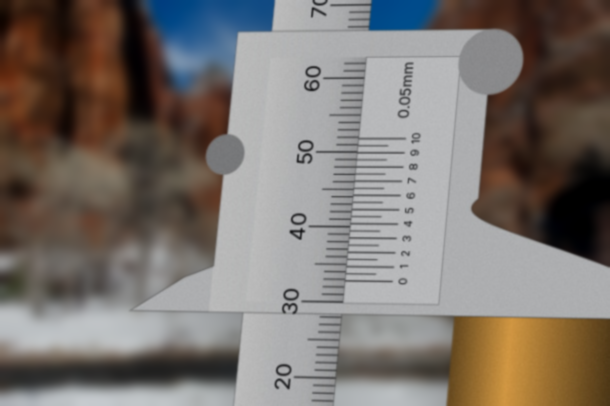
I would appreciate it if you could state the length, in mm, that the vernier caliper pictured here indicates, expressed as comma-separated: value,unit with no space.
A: 32.8,mm
